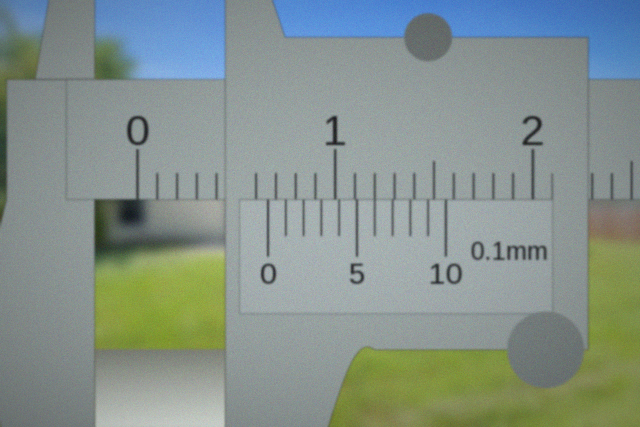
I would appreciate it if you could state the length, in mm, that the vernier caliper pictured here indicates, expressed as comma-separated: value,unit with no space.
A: 6.6,mm
